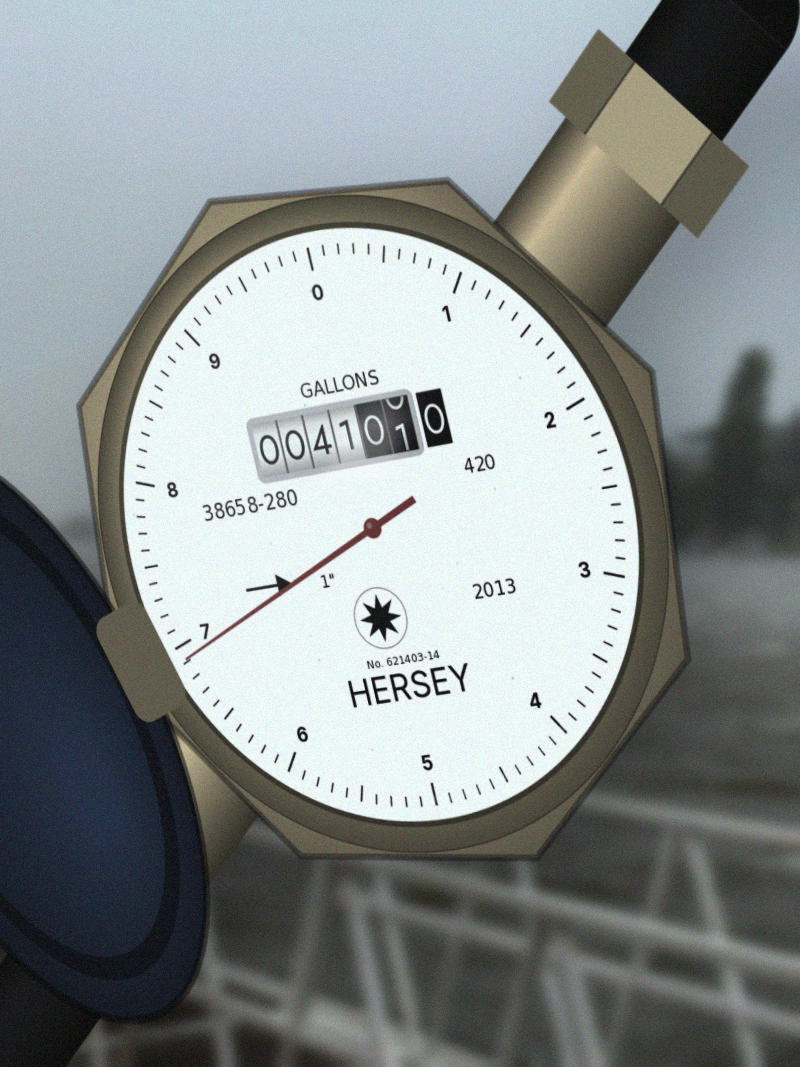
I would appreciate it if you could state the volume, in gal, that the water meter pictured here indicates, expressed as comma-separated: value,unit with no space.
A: 41006.9,gal
